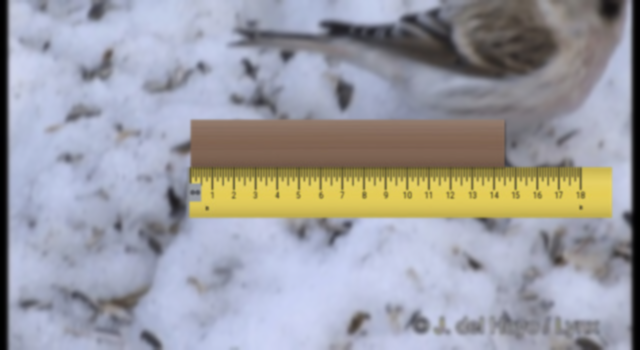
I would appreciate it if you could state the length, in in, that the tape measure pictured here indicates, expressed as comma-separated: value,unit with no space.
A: 14.5,in
